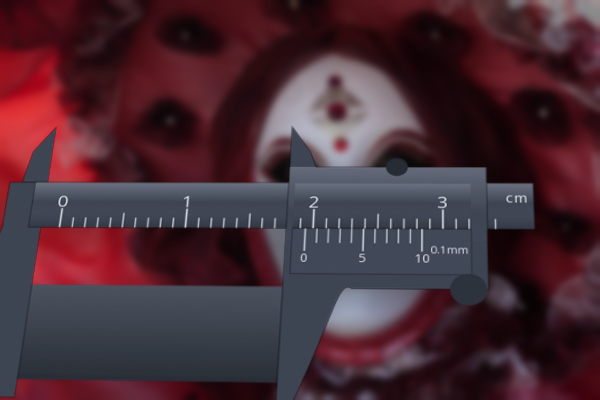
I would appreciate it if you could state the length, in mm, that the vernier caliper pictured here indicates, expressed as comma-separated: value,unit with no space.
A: 19.4,mm
